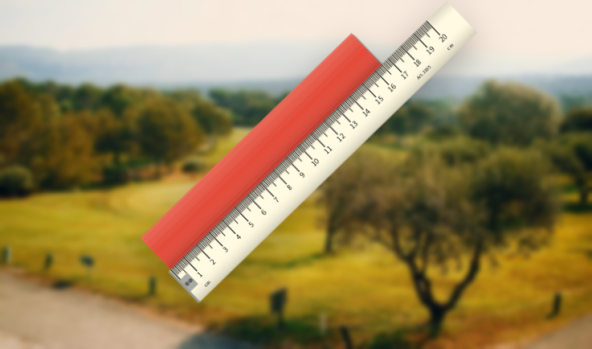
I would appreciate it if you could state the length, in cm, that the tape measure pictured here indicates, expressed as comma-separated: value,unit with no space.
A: 16.5,cm
